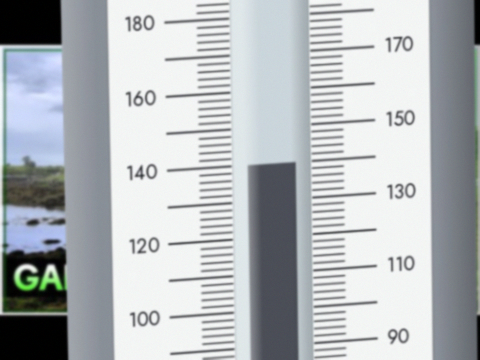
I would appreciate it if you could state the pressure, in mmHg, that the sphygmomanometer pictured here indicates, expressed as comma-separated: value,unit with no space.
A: 140,mmHg
